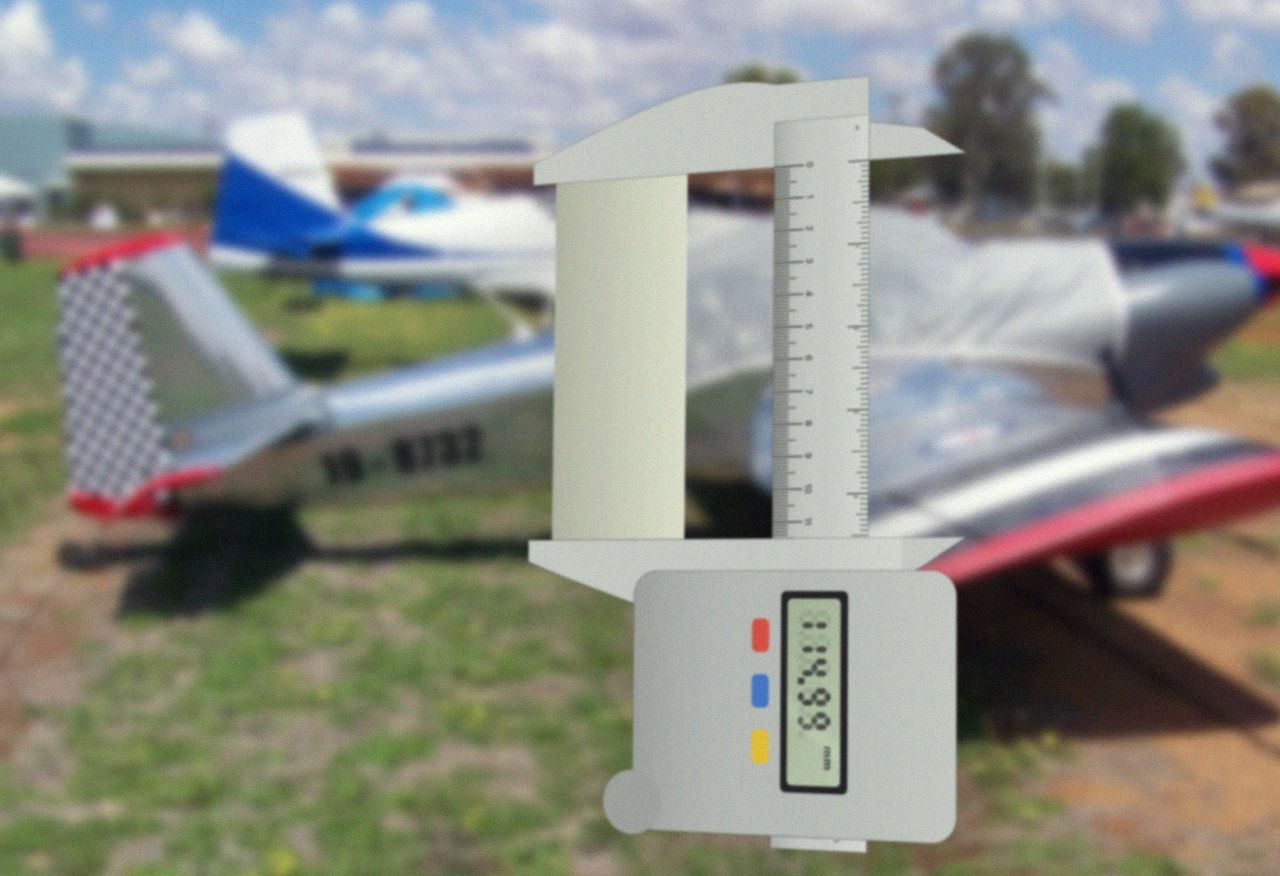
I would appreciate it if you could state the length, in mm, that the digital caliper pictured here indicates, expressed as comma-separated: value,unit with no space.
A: 114.99,mm
